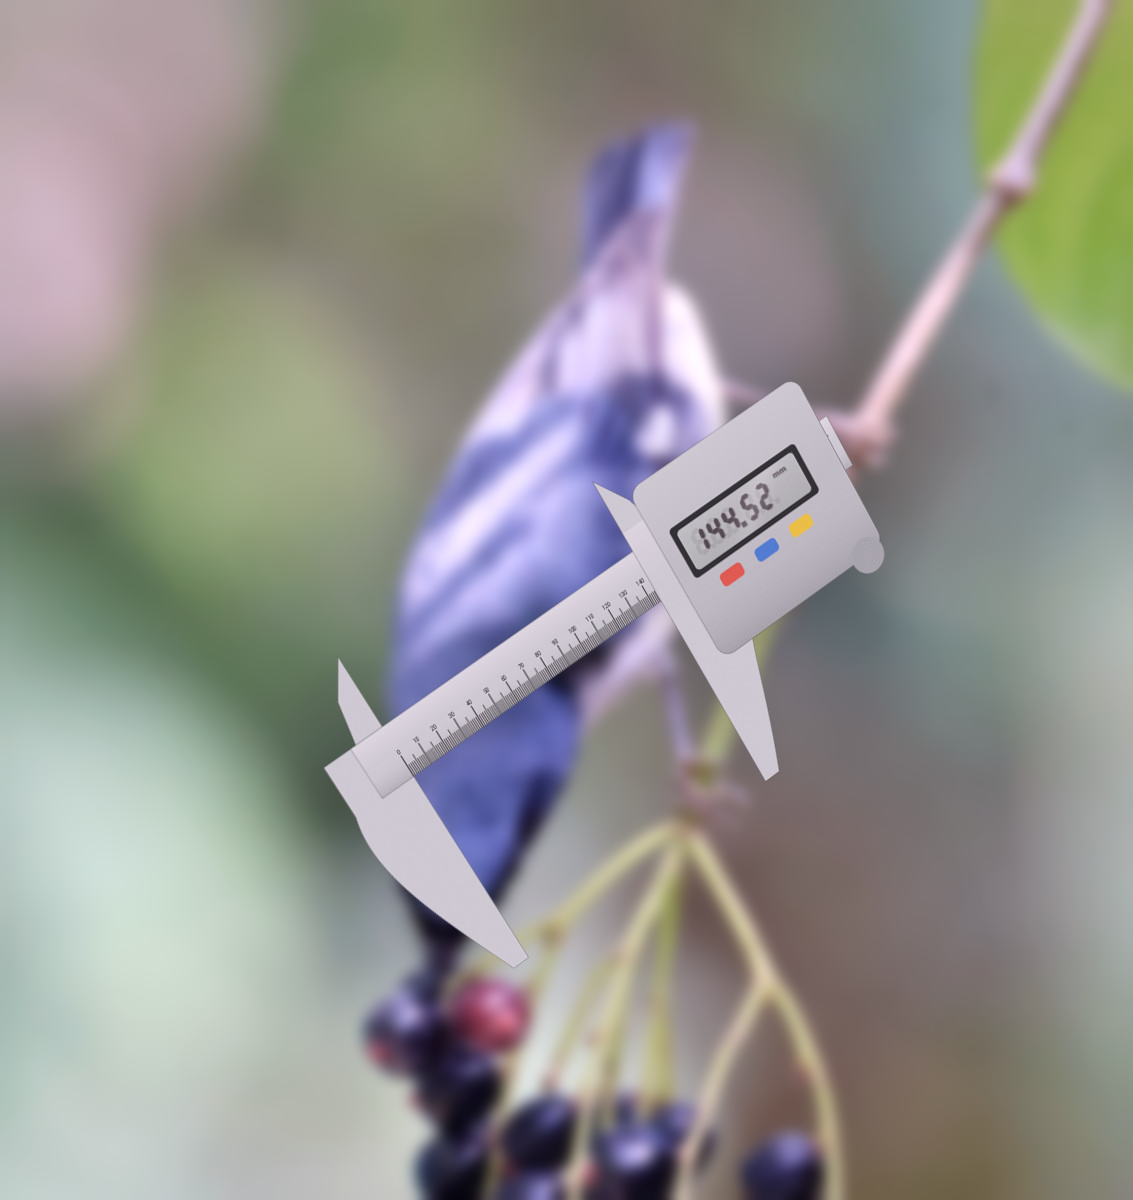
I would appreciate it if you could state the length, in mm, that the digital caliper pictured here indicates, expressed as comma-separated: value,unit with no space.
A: 144.52,mm
